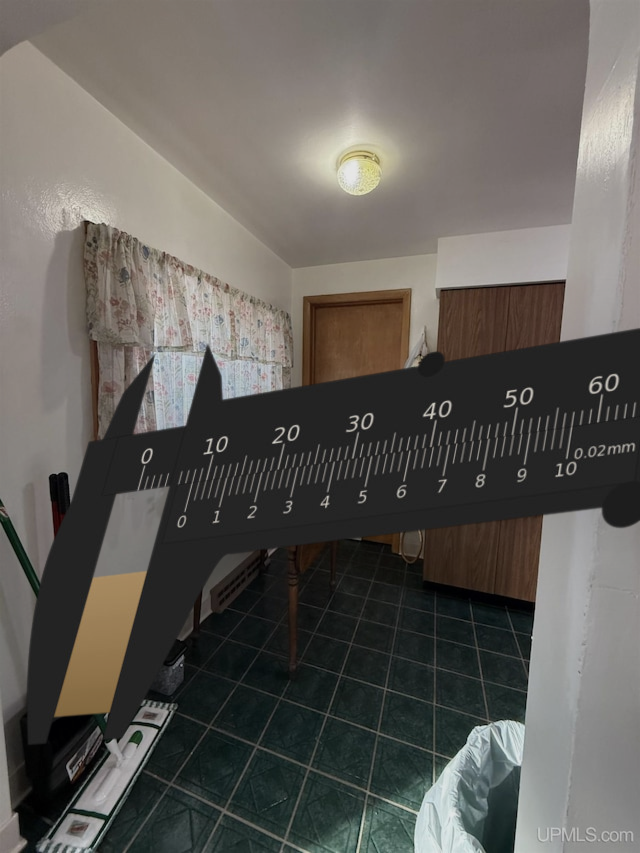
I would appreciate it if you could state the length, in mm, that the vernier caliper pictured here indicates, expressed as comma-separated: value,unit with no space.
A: 8.0,mm
